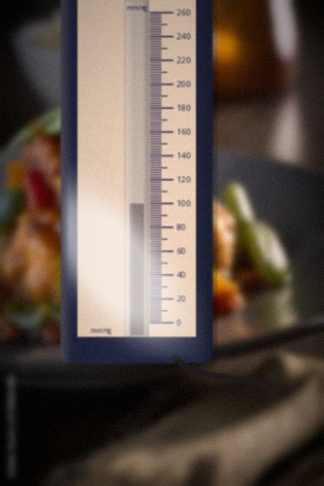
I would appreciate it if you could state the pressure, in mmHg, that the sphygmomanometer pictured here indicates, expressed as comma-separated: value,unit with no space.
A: 100,mmHg
